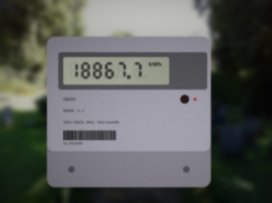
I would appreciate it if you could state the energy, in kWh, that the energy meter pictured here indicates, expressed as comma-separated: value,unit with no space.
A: 18867.7,kWh
